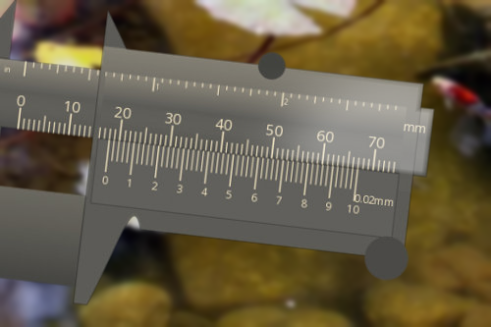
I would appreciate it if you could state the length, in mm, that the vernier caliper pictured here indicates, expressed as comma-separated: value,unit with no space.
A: 18.0,mm
